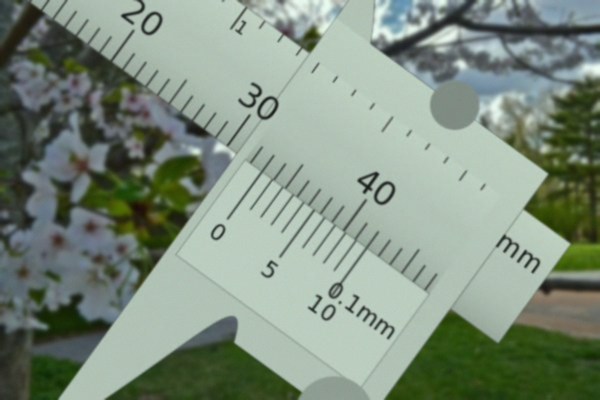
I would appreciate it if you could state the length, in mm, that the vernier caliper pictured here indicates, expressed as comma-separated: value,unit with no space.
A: 33.0,mm
